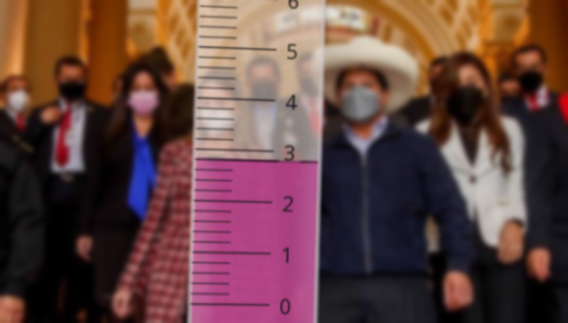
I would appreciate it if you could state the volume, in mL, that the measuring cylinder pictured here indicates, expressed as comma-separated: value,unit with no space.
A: 2.8,mL
